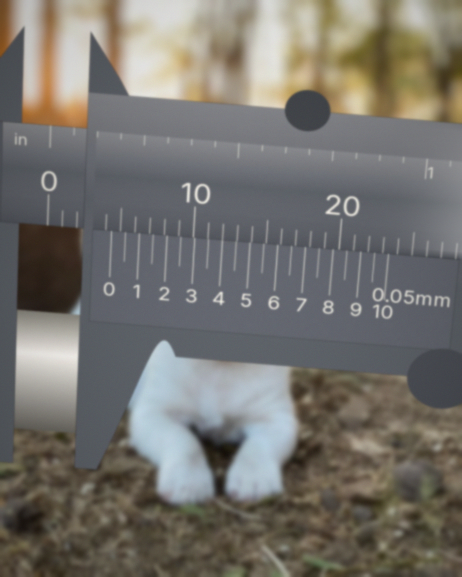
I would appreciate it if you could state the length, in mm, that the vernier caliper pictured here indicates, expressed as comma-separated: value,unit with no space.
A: 4.4,mm
